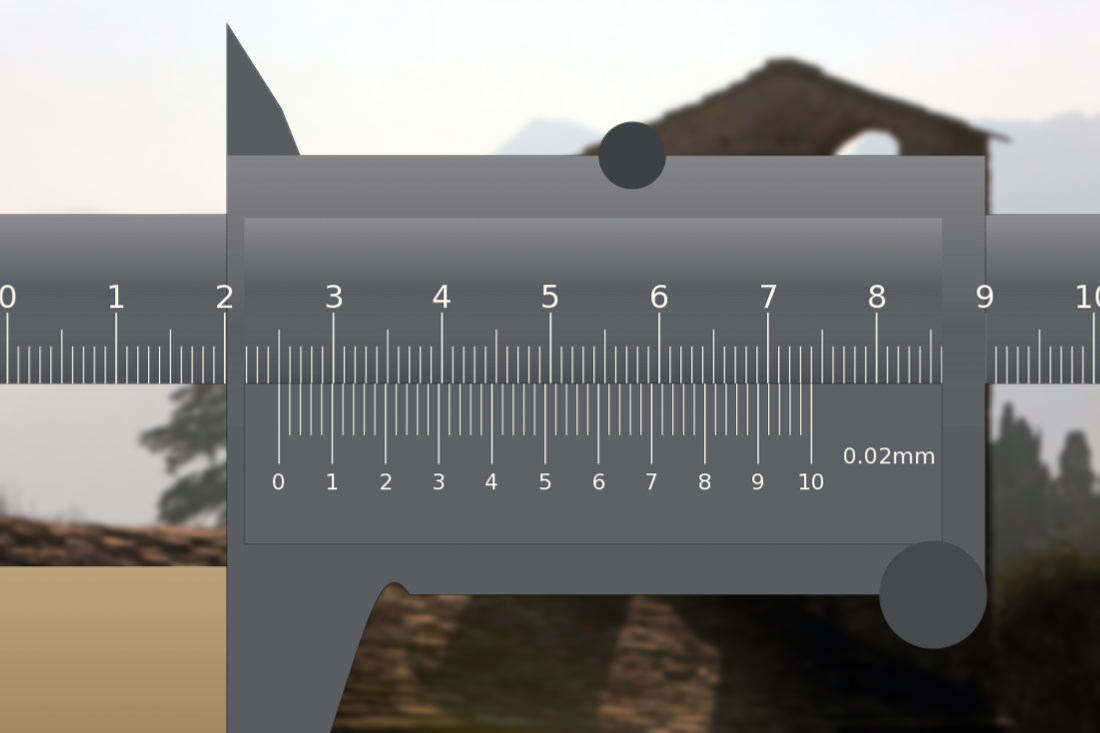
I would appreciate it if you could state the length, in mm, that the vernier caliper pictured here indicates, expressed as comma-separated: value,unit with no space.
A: 25.0,mm
